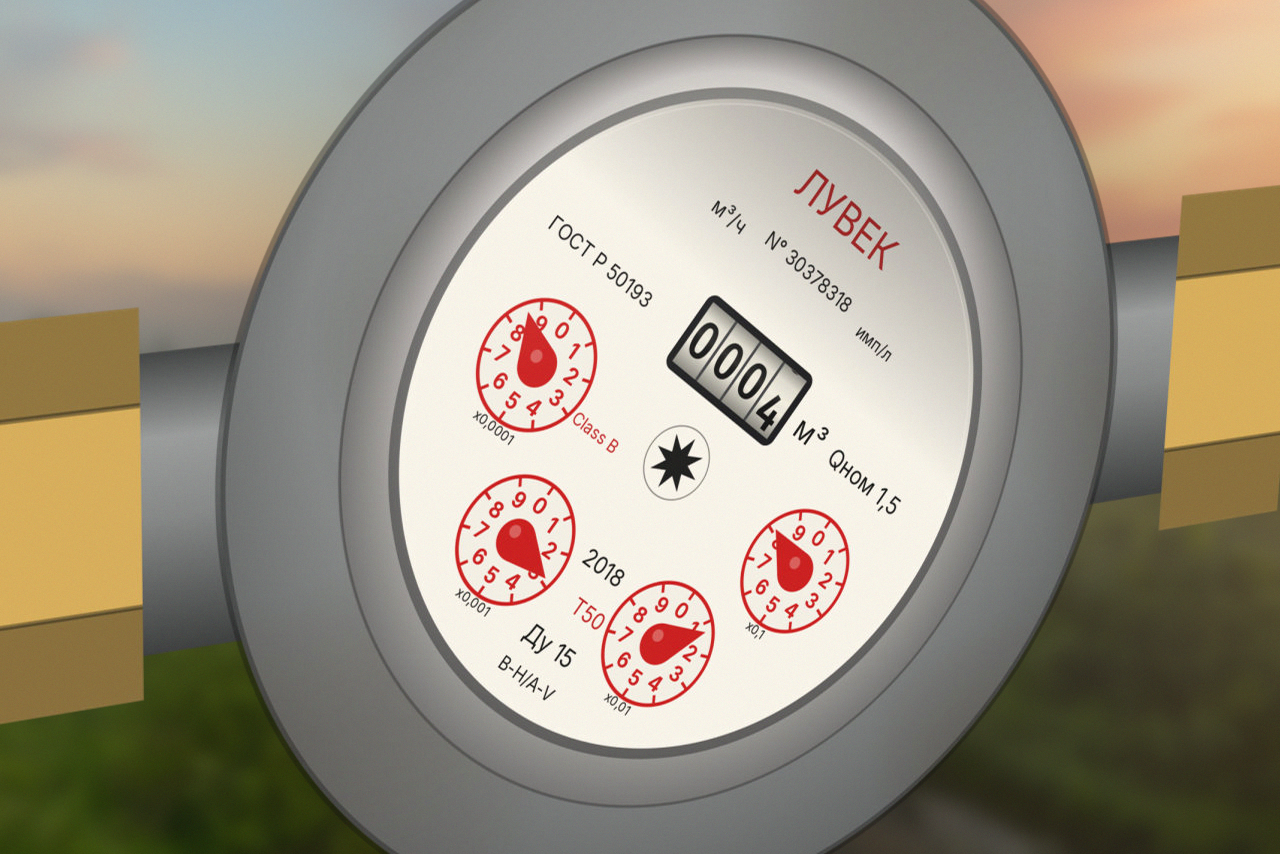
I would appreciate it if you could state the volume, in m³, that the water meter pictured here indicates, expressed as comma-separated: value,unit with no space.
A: 3.8128,m³
